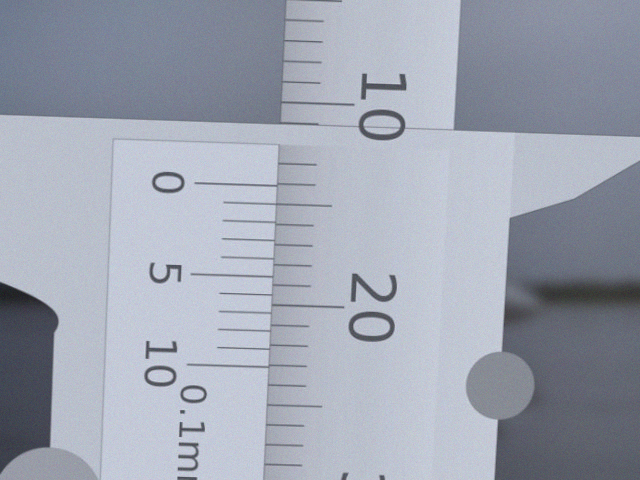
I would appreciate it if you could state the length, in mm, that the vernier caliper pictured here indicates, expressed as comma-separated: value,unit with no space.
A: 14.1,mm
